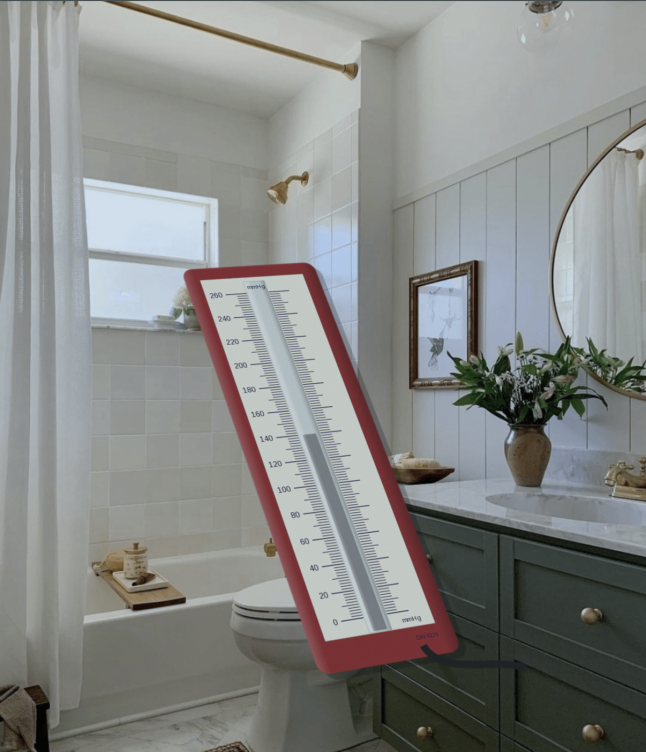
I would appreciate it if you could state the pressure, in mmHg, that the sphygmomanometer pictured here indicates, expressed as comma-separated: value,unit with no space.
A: 140,mmHg
